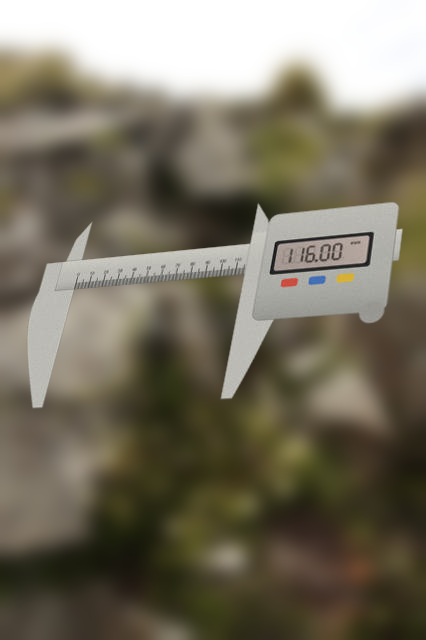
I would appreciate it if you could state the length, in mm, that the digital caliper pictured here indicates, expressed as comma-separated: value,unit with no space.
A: 116.00,mm
